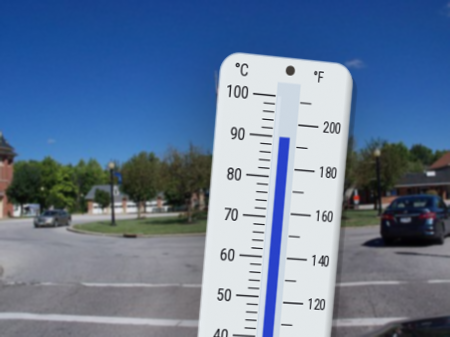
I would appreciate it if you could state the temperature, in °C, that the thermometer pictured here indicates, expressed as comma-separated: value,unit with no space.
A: 90,°C
